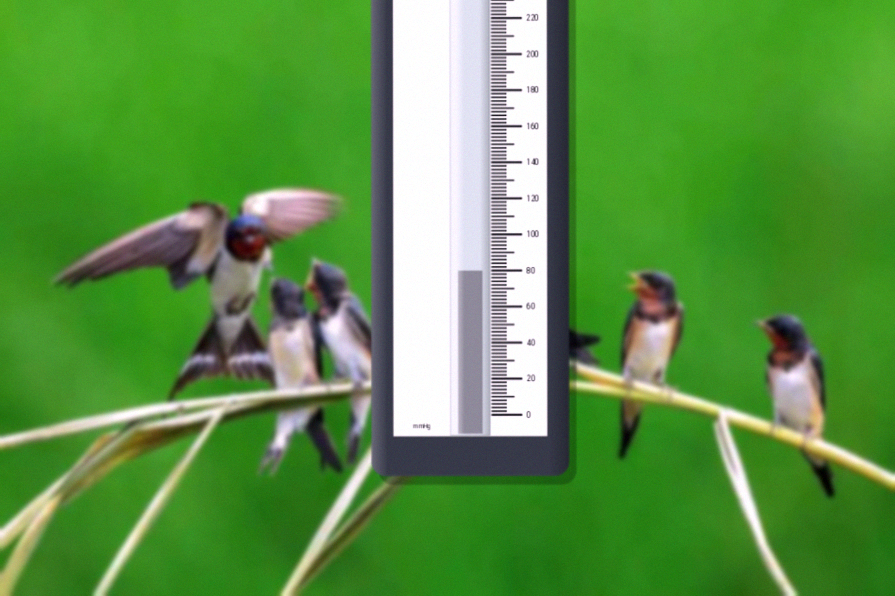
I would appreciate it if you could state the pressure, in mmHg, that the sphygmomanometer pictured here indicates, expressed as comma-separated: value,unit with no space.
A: 80,mmHg
